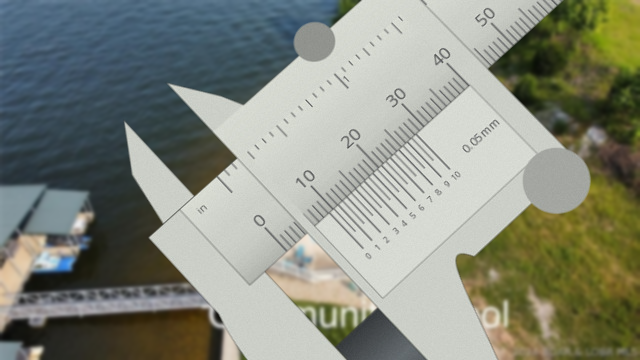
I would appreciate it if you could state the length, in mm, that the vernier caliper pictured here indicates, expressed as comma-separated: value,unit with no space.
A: 9.2,mm
